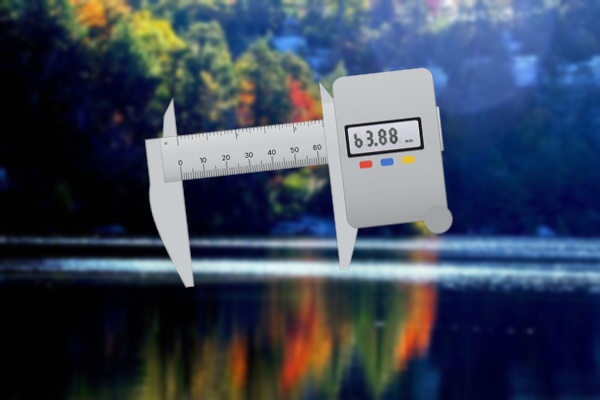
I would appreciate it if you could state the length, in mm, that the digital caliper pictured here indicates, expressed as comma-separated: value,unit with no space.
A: 63.88,mm
